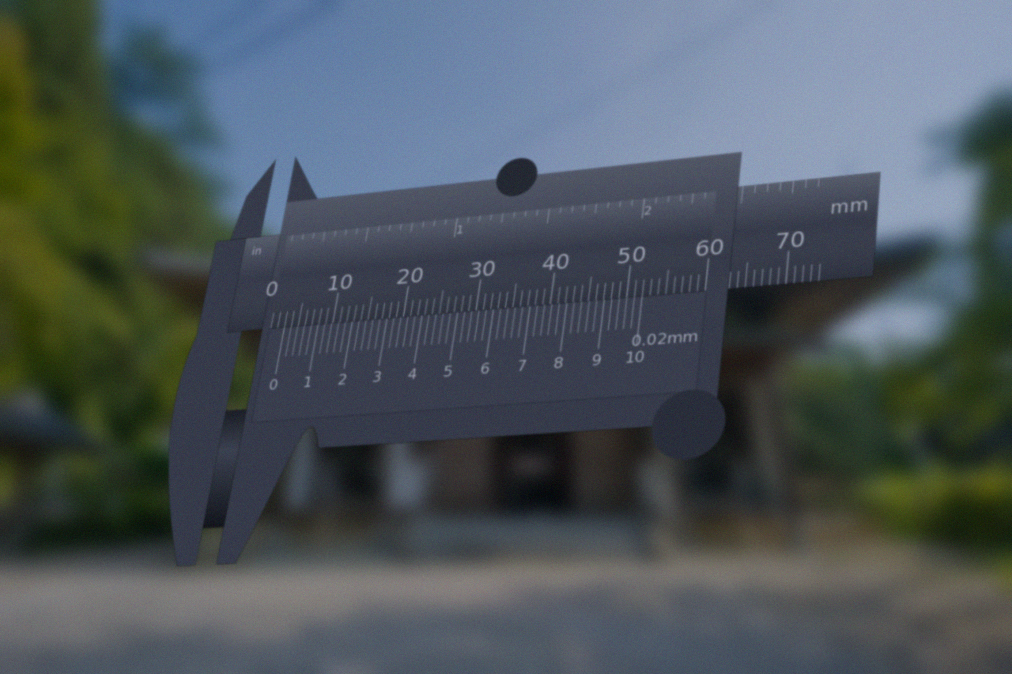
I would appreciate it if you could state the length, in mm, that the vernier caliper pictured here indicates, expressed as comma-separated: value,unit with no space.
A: 3.0,mm
